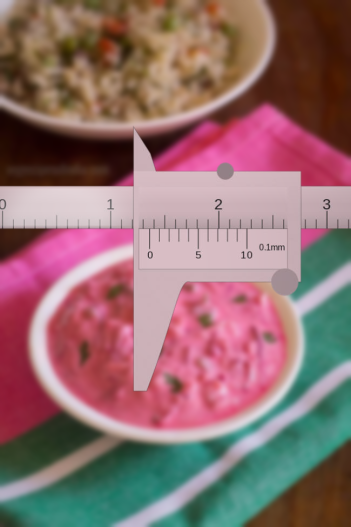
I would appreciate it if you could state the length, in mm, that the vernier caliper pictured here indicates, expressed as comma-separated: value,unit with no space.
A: 13.6,mm
